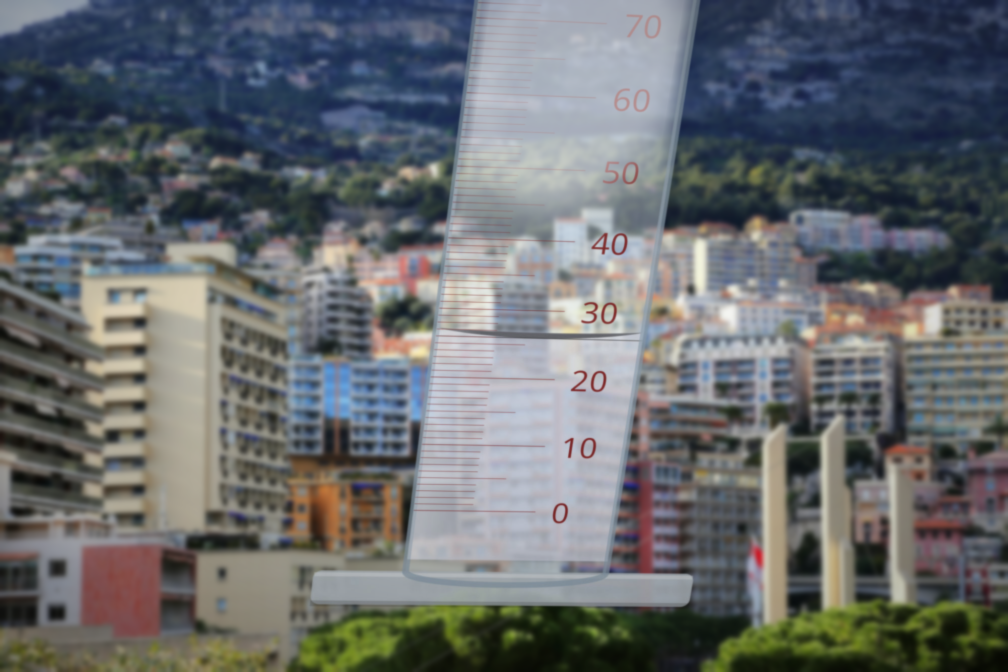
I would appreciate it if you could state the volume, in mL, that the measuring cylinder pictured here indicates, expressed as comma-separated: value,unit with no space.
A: 26,mL
